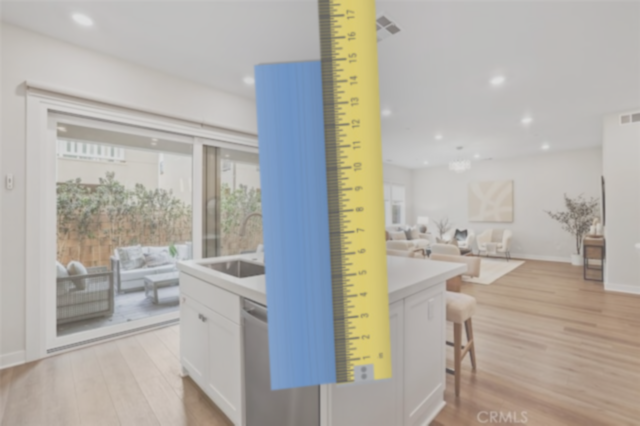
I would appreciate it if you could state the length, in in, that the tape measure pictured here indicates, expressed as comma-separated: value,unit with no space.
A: 15,in
